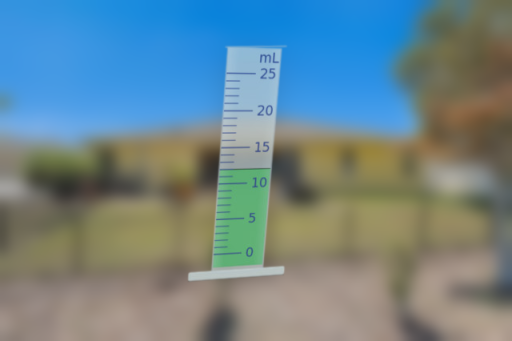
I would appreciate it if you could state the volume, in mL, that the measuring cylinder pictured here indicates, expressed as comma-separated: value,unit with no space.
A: 12,mL
